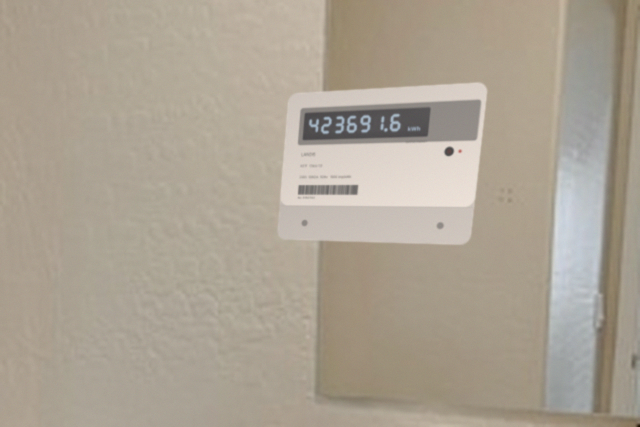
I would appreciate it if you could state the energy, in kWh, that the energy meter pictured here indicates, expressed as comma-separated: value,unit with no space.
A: 423691.6,kWh
